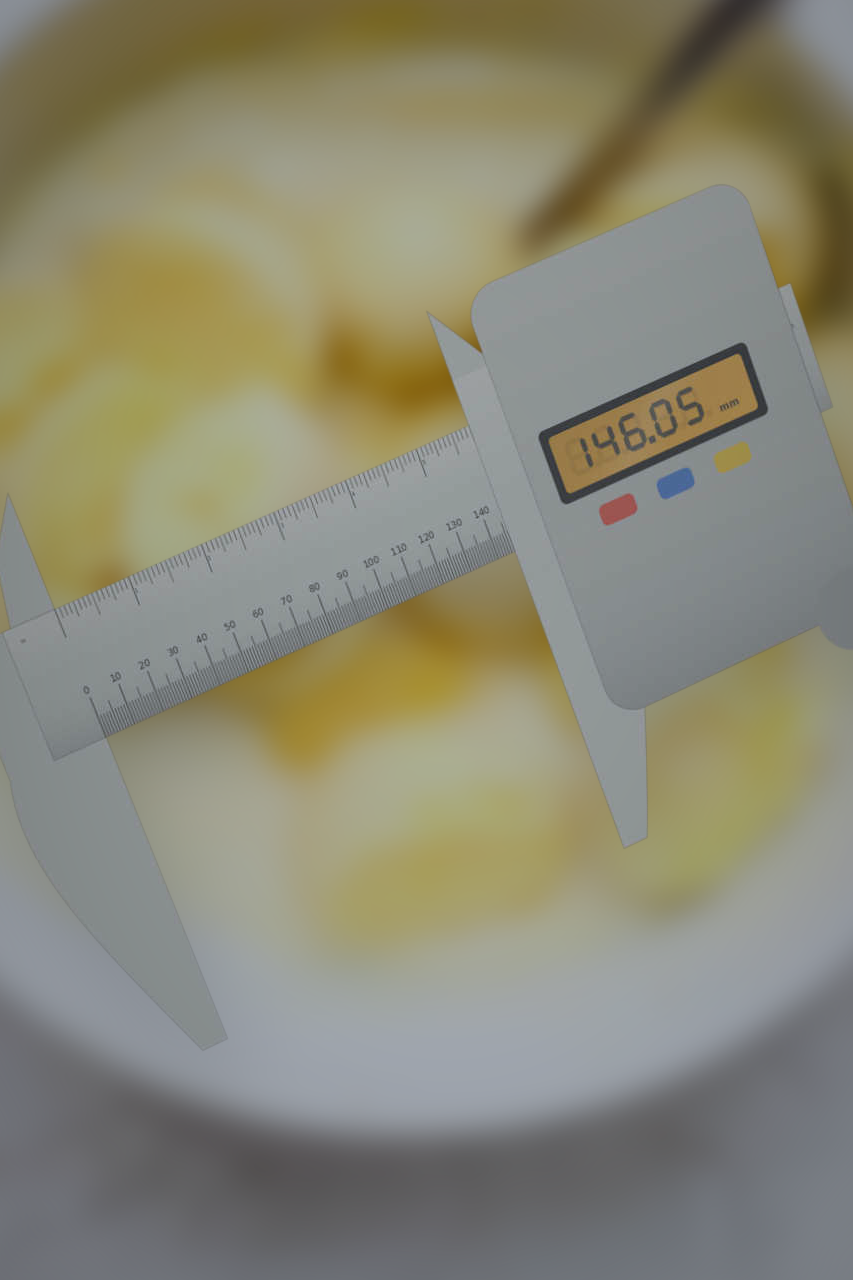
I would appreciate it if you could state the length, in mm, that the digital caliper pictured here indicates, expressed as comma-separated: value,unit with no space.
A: 146.05,mm
